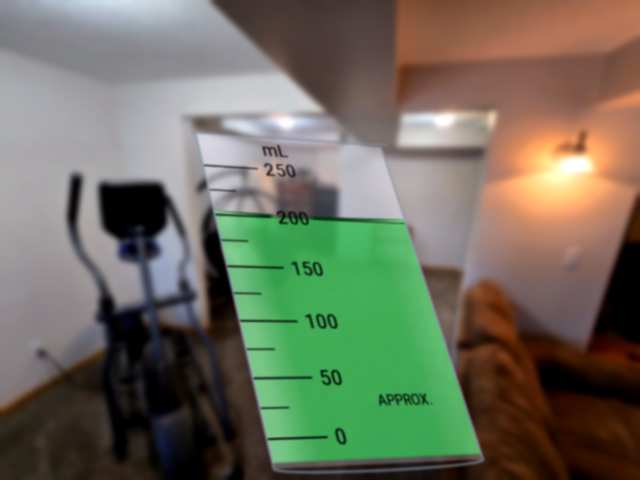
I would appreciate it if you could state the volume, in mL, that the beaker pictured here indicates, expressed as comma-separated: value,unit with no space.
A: 200,mL
